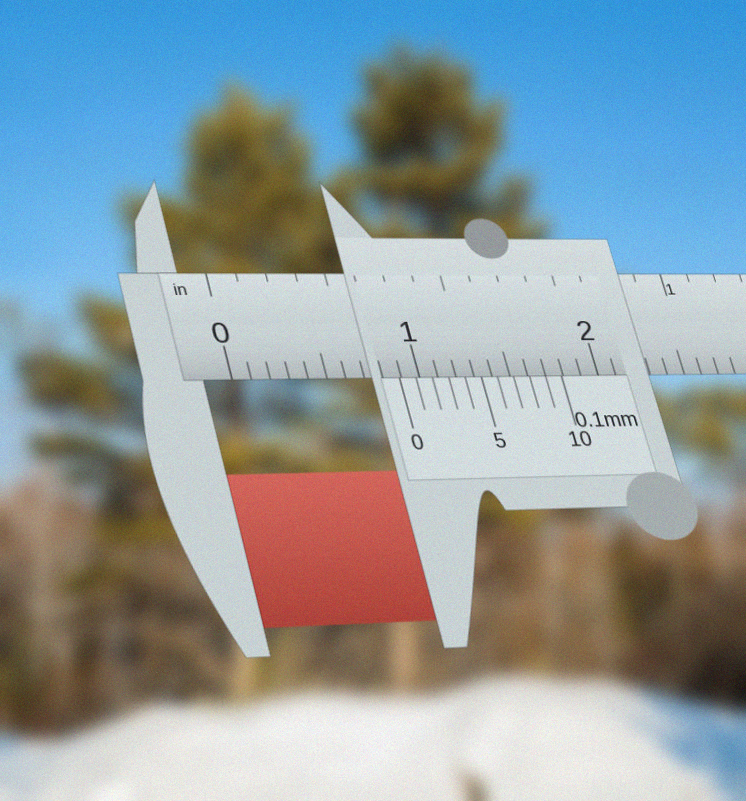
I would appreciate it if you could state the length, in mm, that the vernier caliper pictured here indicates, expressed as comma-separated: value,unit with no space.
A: 8.9,mm
